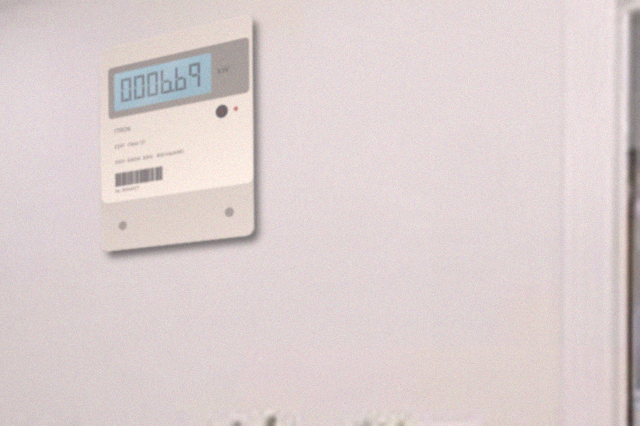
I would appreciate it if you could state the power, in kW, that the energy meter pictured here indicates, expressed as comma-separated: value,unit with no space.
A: 6.69,kW
